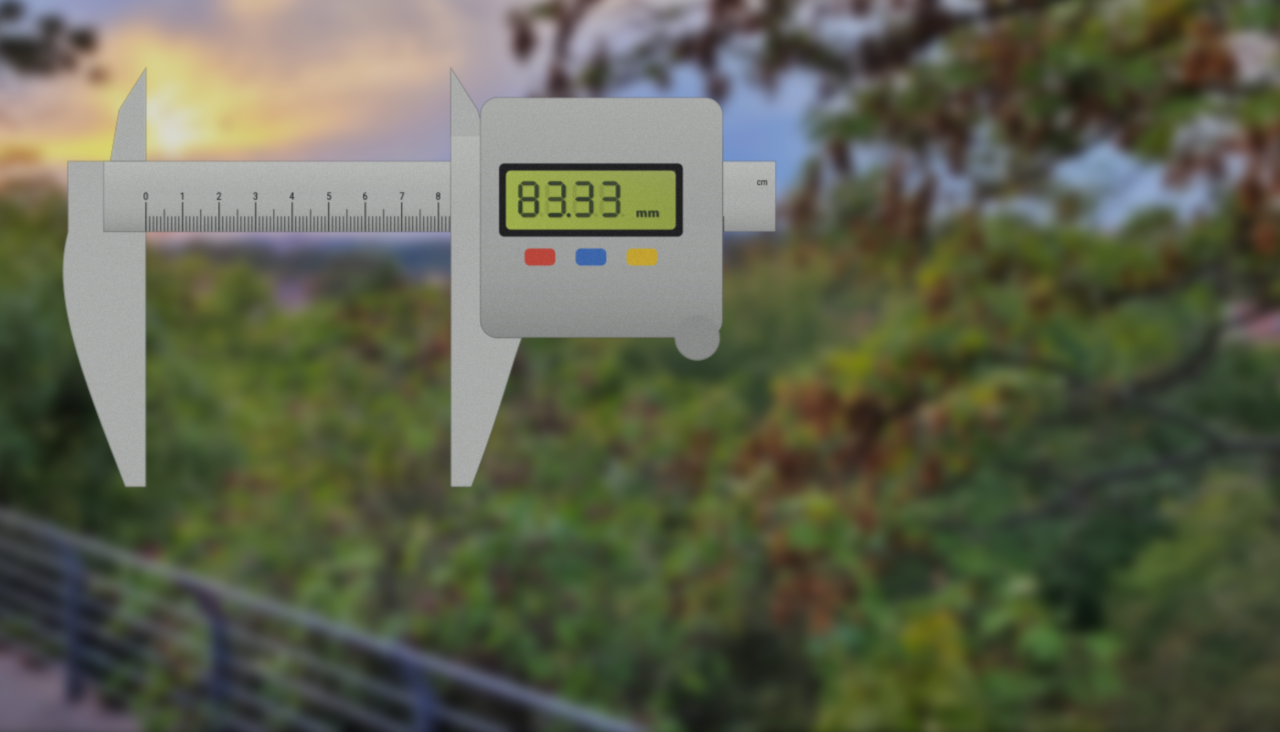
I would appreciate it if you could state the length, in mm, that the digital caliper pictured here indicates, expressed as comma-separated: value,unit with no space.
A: 83.33,mm
